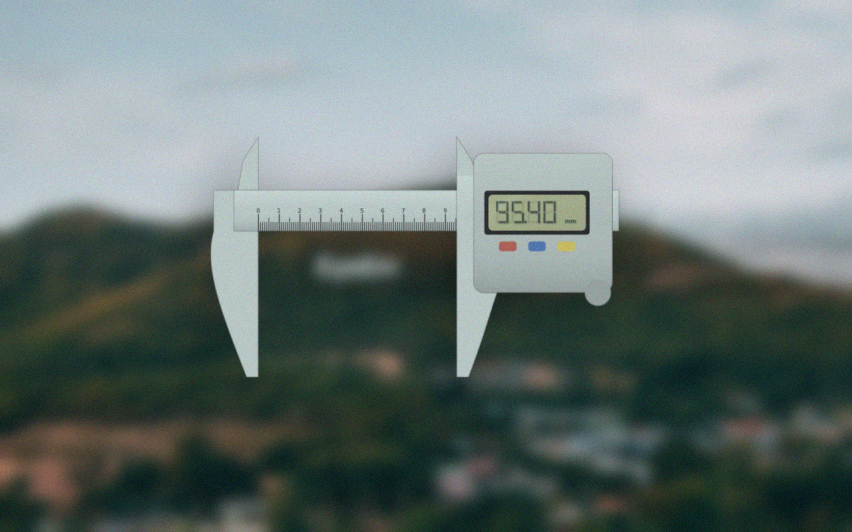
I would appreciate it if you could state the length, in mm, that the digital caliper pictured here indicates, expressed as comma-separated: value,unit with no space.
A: 95.40,mm
